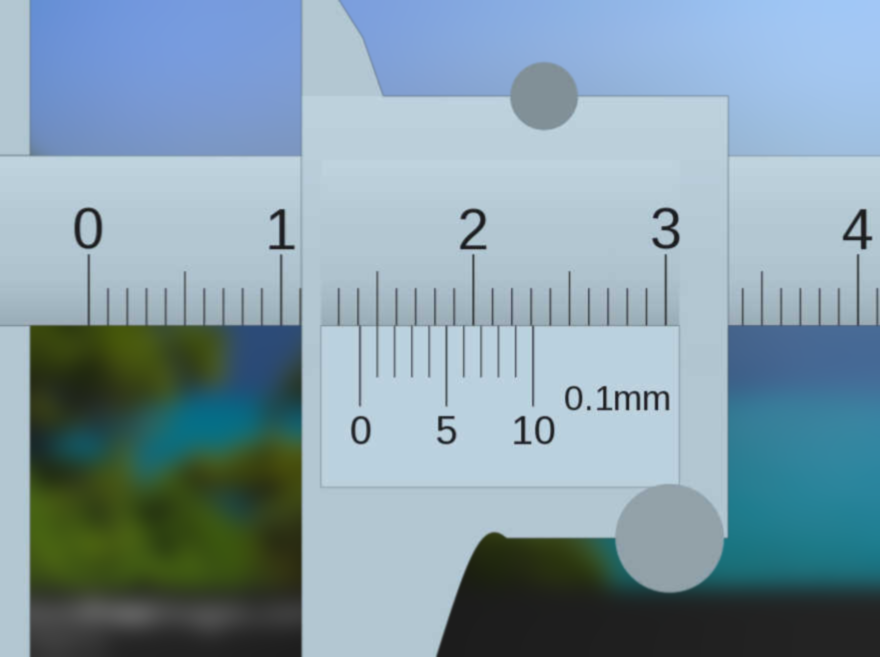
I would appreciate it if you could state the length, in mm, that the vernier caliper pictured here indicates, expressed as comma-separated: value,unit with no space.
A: 14.1,mm
